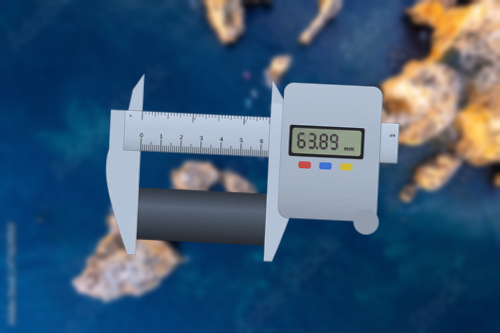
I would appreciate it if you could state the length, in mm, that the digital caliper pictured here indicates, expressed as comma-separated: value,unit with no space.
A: 63.89,mm
